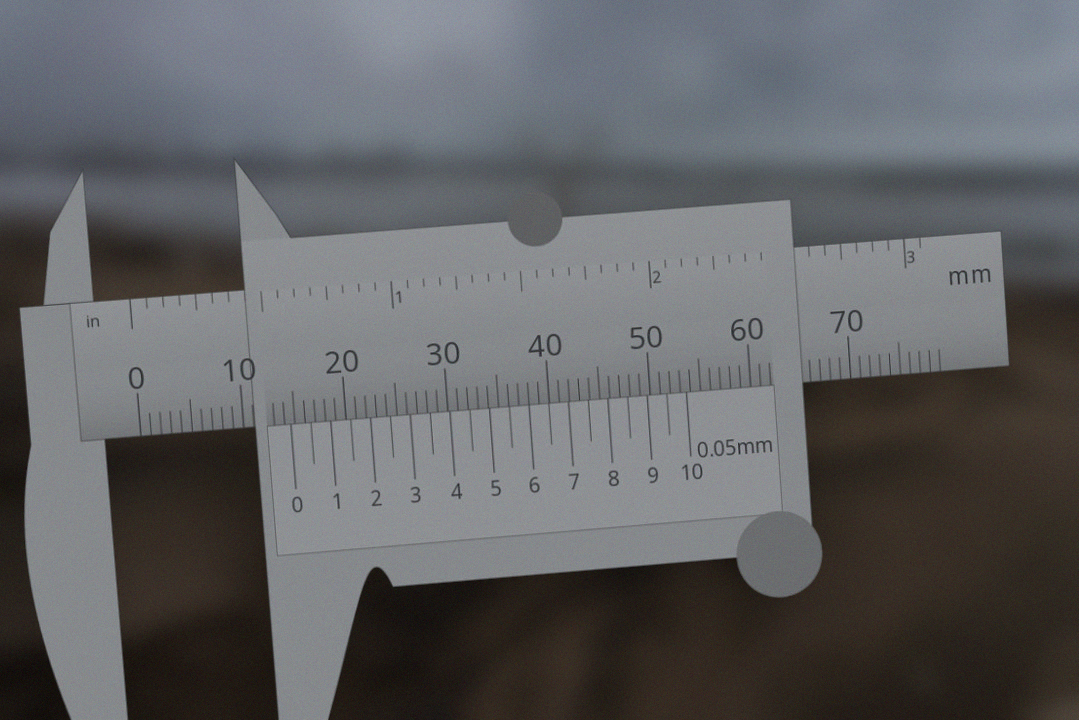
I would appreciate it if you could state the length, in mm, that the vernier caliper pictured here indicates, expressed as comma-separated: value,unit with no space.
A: 14.6,mm
